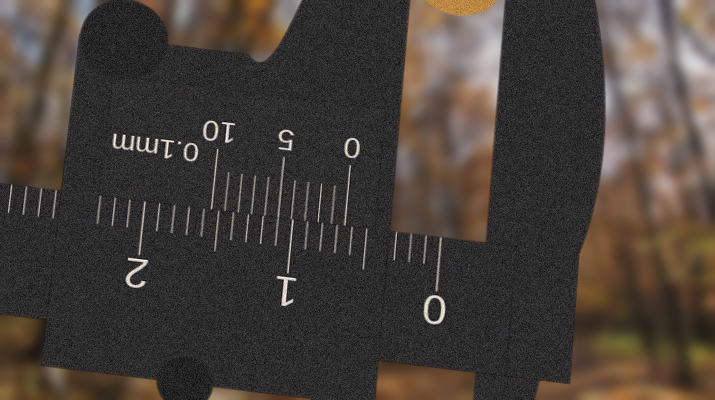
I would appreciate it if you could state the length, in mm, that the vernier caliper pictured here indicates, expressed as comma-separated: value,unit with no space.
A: 6.5,mm
